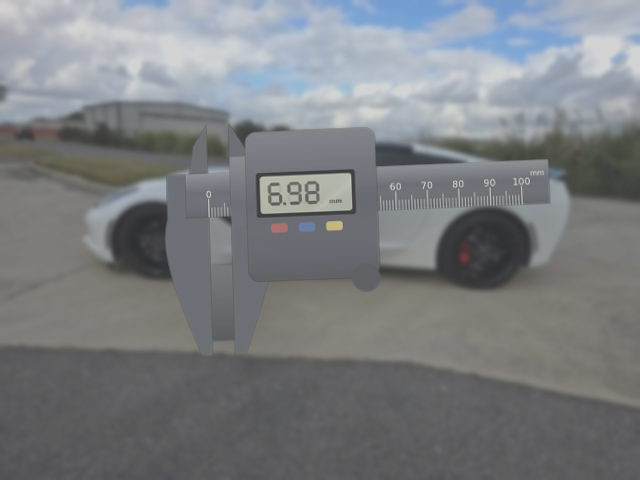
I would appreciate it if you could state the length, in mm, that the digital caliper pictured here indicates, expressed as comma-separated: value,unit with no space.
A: 6.98,mm
